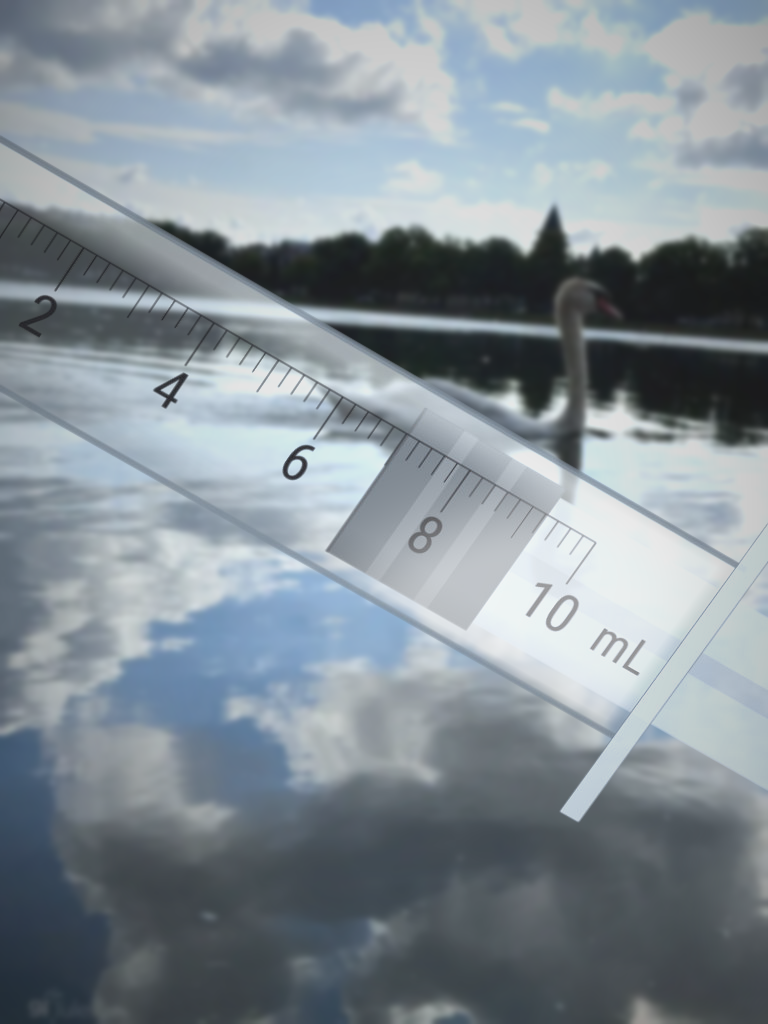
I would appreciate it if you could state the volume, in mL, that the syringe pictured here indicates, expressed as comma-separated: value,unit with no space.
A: 7,mL
